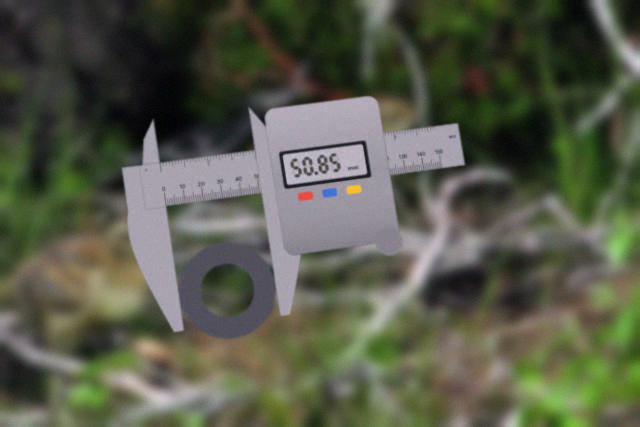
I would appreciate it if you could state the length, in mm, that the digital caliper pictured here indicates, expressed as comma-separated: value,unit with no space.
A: 50.85,mm
